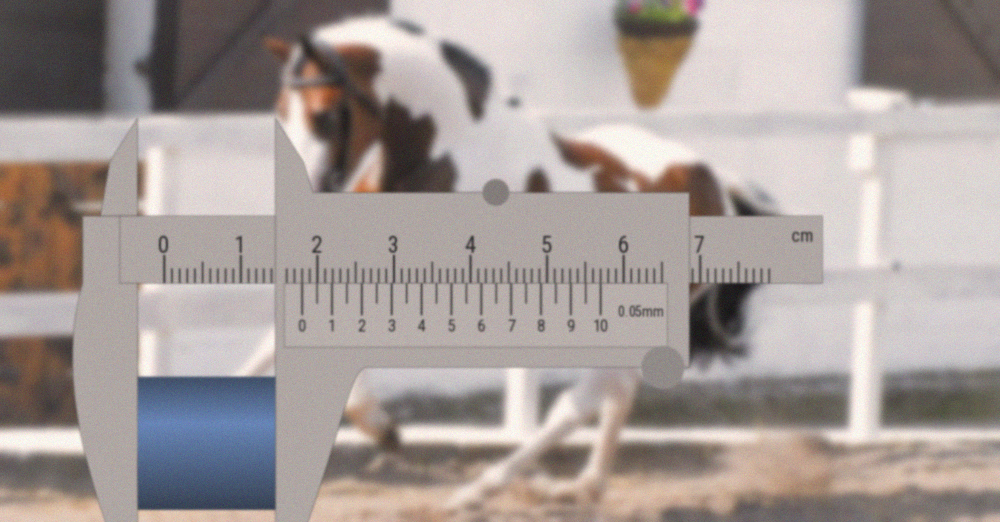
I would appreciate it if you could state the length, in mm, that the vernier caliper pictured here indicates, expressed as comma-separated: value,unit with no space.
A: 18.0,mm
